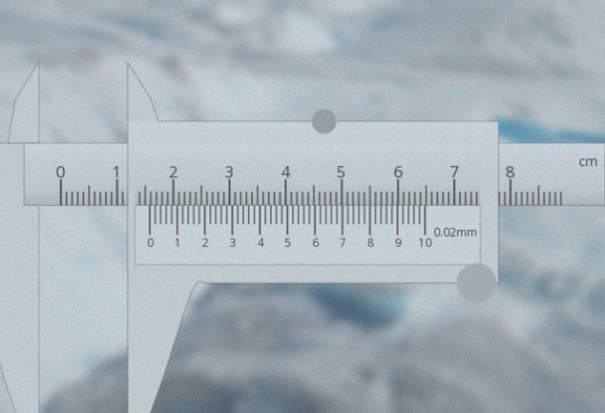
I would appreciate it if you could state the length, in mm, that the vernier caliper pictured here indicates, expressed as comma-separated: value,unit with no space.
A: 15.8,mm
